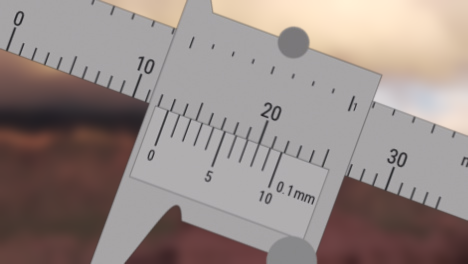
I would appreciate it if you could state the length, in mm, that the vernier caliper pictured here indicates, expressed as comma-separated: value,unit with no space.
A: 12.8,mm
